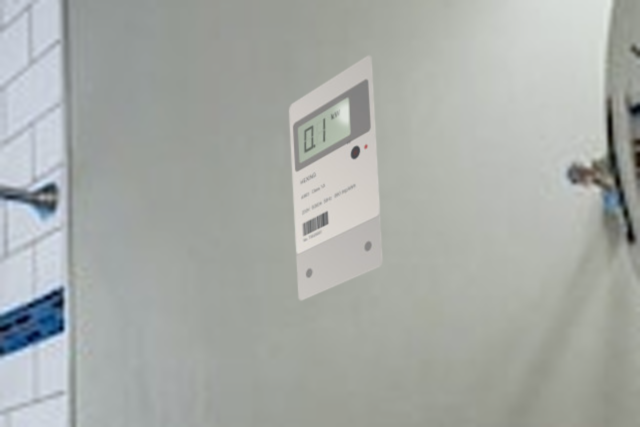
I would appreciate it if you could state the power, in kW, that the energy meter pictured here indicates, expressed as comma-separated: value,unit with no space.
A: 0.1,kW
